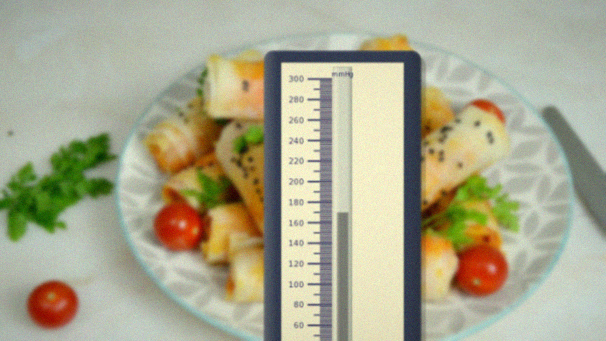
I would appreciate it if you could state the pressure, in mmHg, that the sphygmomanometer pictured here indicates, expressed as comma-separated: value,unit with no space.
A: 170,mmHg
